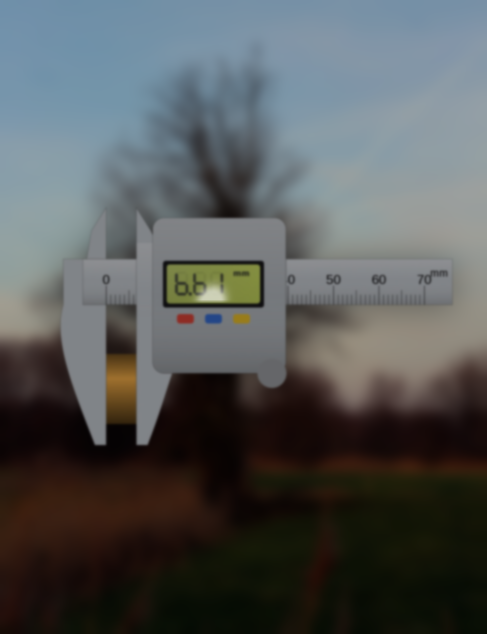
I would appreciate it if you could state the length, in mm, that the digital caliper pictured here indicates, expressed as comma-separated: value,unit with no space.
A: 6.61,mm
